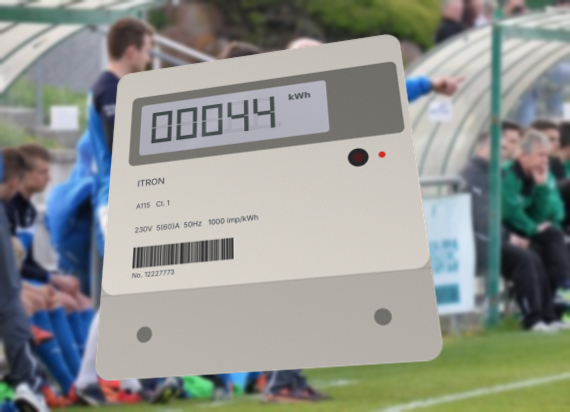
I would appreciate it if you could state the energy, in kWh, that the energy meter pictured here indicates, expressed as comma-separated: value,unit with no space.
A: 44,kWh
